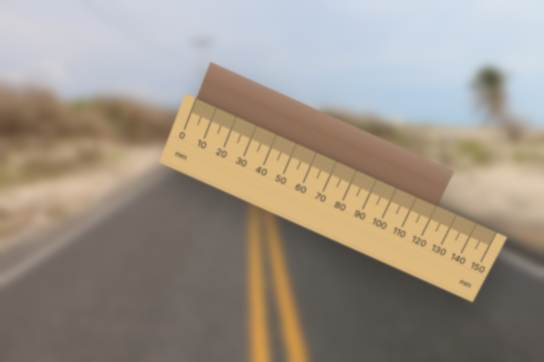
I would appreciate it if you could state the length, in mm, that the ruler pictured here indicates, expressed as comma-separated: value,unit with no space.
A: 120,mm
